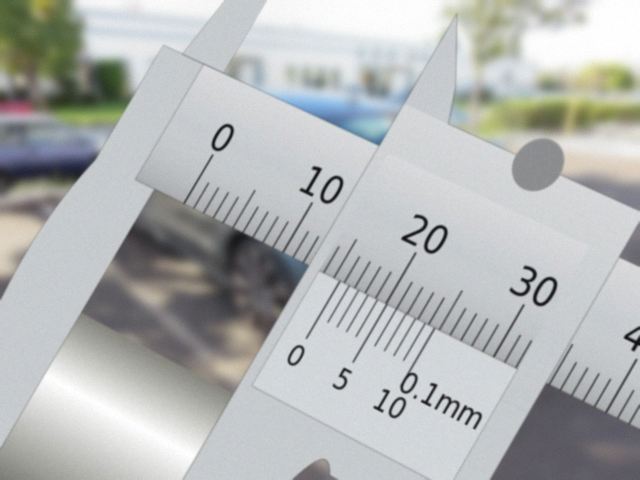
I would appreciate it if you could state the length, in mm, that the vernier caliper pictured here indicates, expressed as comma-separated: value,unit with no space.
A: 15.6,mm
